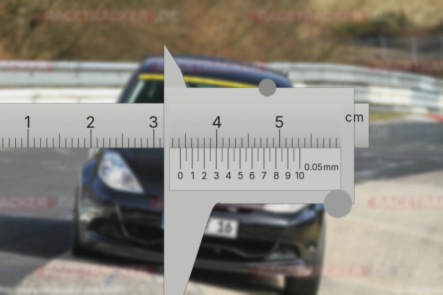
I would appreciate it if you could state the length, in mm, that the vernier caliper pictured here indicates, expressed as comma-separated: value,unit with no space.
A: 34.2,mm
